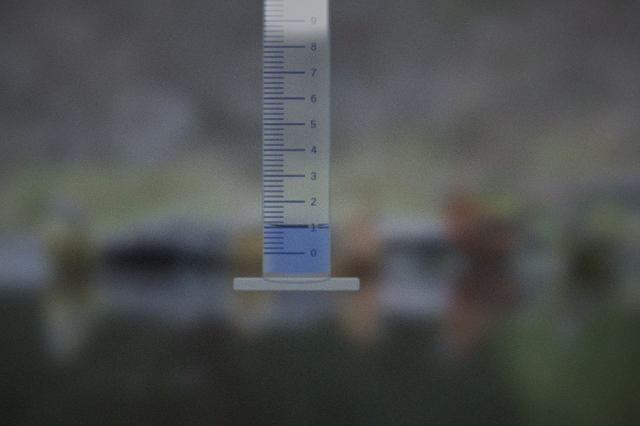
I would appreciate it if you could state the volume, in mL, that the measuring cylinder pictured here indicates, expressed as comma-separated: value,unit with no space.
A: 1,mL
